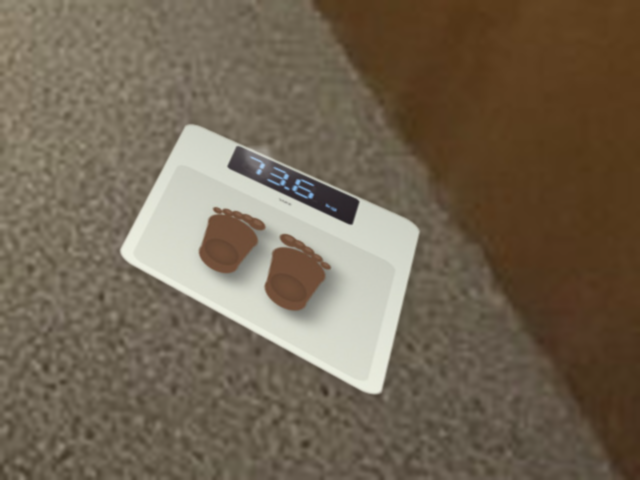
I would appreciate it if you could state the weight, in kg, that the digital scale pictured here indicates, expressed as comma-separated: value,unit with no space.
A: 73.6,kg
